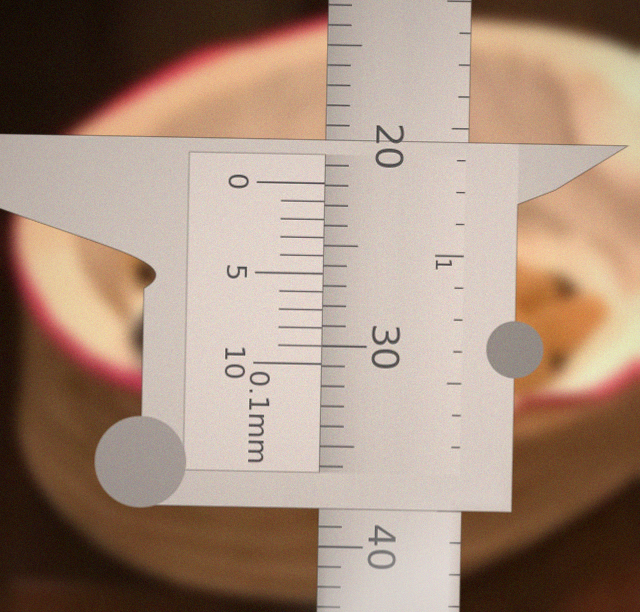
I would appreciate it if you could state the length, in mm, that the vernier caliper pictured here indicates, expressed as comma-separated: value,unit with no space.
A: 21.9,mm
